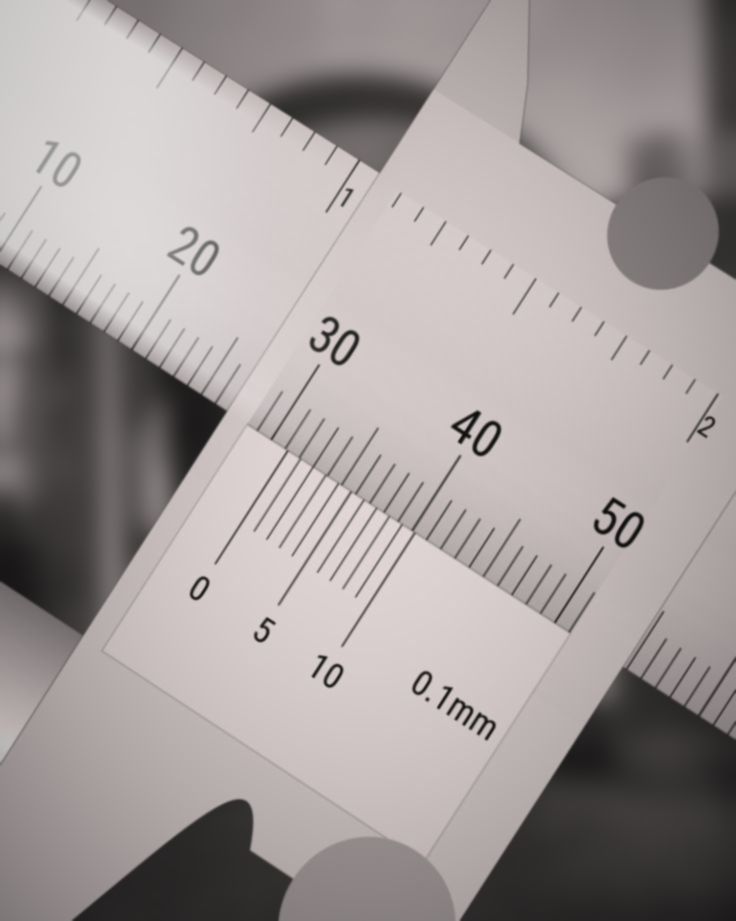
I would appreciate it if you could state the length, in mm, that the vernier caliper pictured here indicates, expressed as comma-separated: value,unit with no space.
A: 31.2,mm
